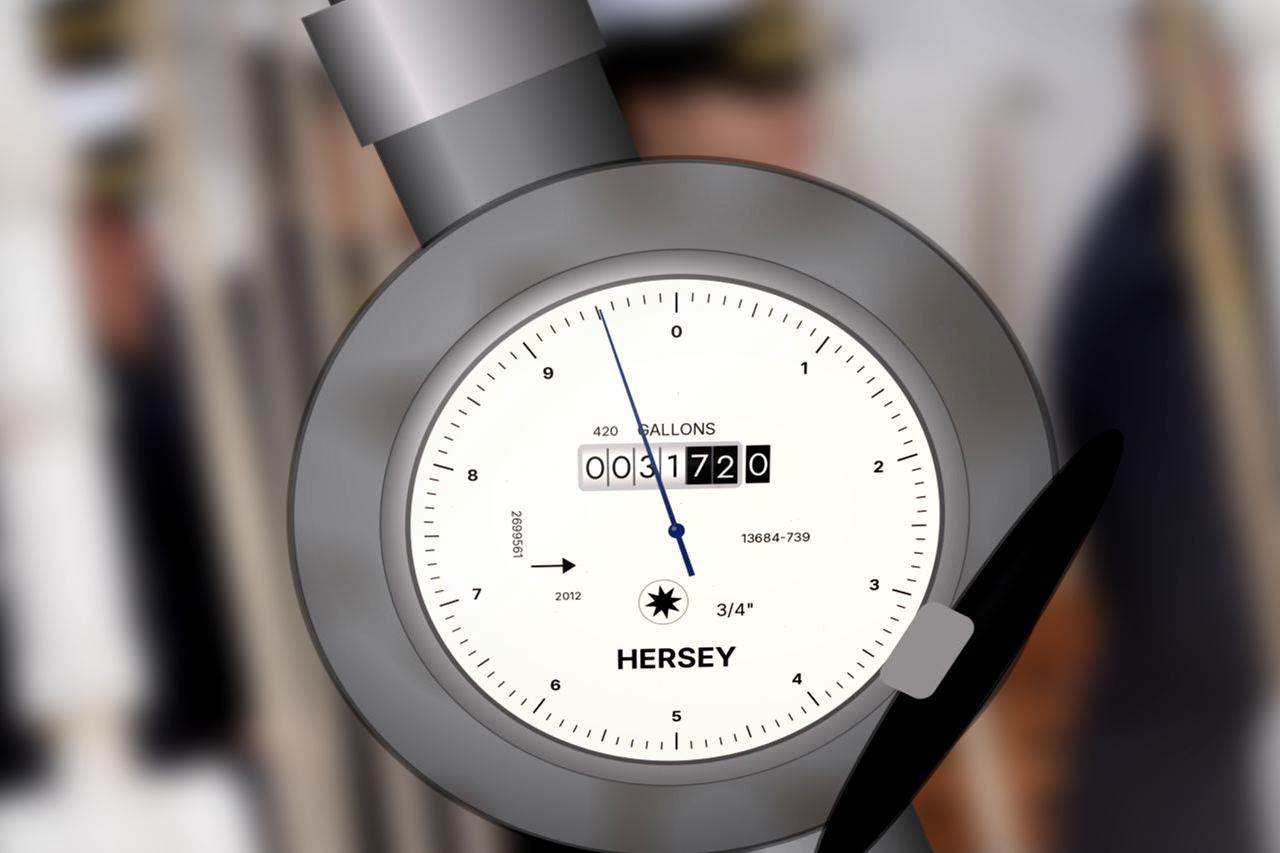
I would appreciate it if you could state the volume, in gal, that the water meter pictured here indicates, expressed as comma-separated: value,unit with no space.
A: 31719.5,gal
